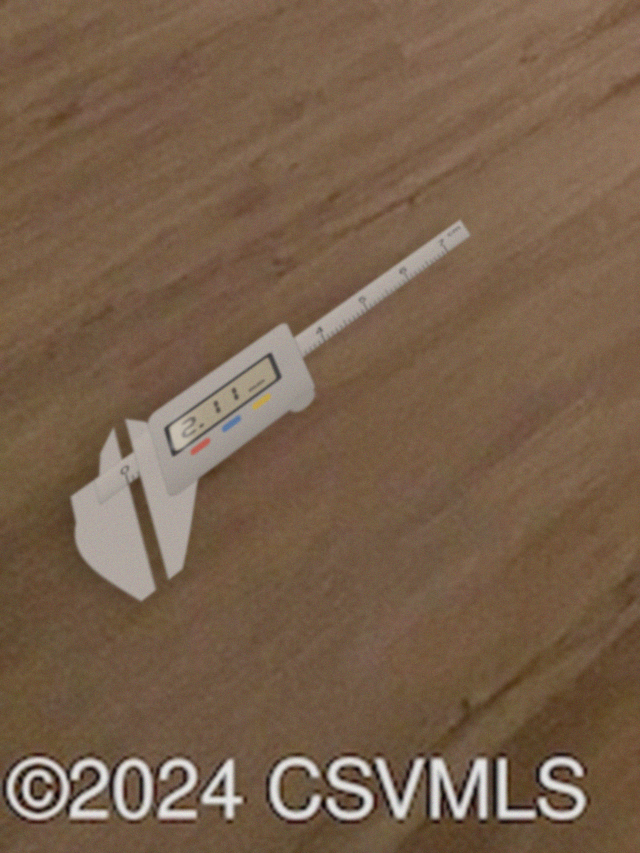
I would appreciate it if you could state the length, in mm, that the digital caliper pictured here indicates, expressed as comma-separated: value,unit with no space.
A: 2.11,mm
